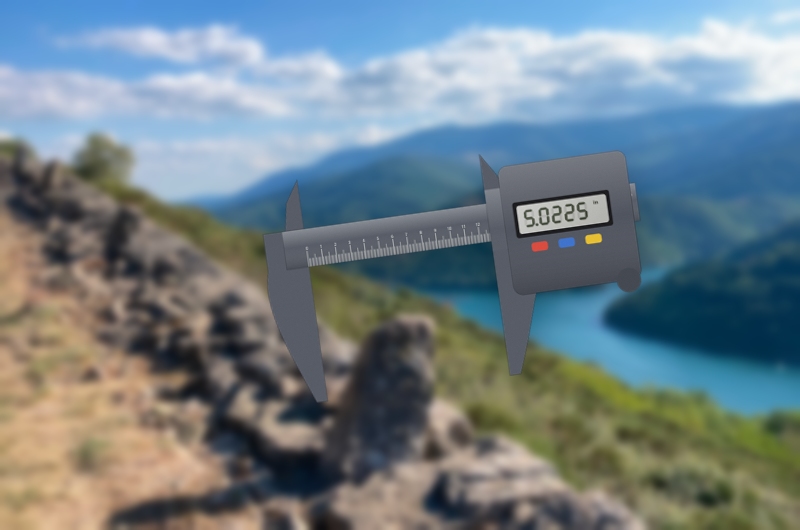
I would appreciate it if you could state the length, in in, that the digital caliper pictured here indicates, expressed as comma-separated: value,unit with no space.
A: 5.0225,in
